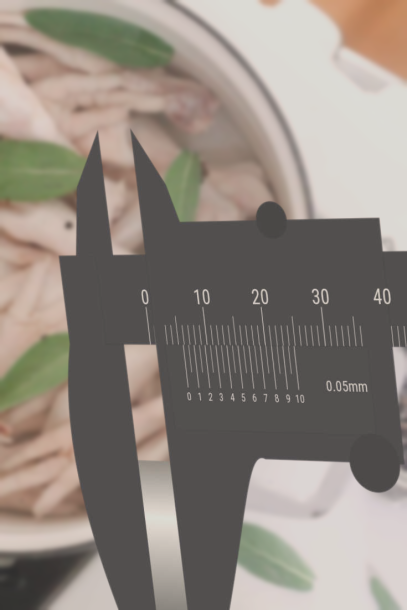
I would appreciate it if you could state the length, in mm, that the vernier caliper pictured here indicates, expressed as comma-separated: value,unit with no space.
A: 5.8,mm
